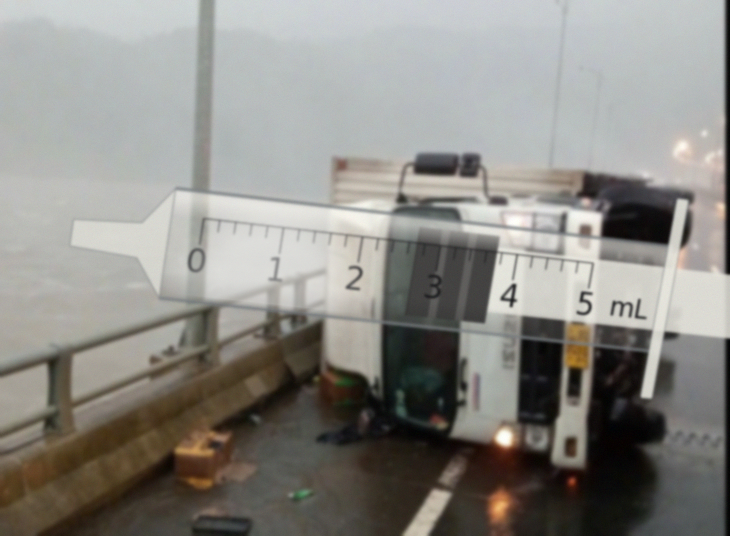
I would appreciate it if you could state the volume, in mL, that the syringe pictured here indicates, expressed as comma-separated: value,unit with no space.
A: 2.7,mL
